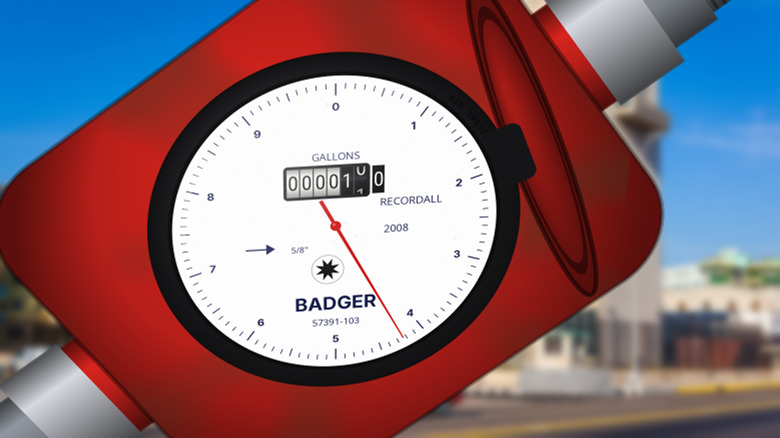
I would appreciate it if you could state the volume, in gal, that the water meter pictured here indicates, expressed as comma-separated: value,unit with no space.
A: 104.2,gal
